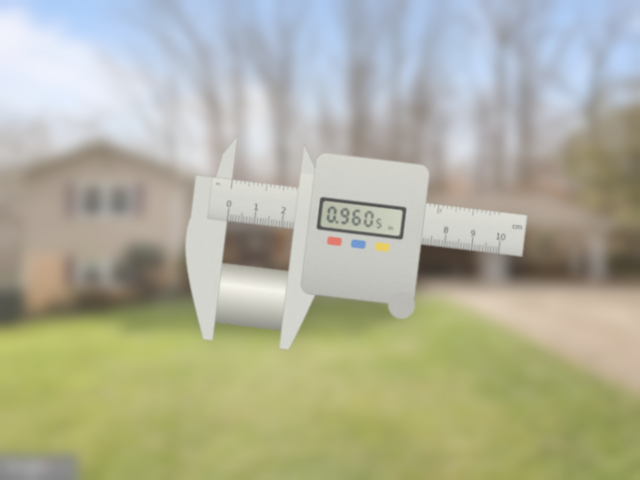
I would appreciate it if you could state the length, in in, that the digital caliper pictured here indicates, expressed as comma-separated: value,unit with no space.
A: 0.9605,in
